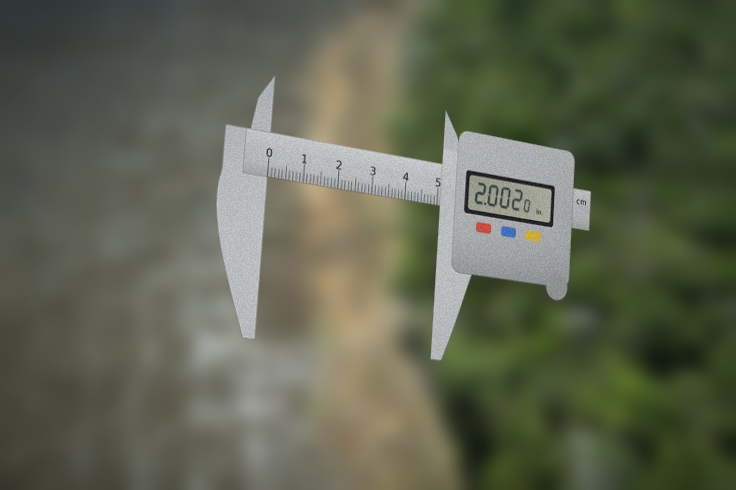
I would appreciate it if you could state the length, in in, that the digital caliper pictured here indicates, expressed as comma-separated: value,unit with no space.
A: 2.0020,in
